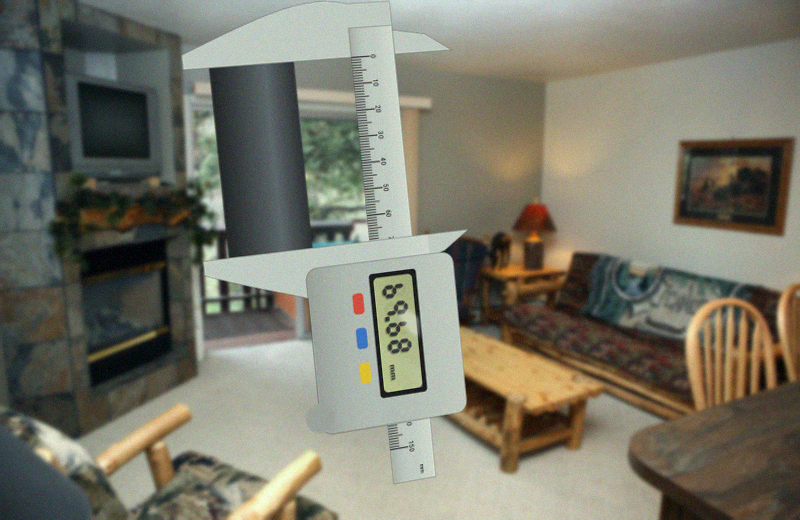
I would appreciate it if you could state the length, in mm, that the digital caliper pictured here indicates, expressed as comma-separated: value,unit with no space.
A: 69.68,mm
